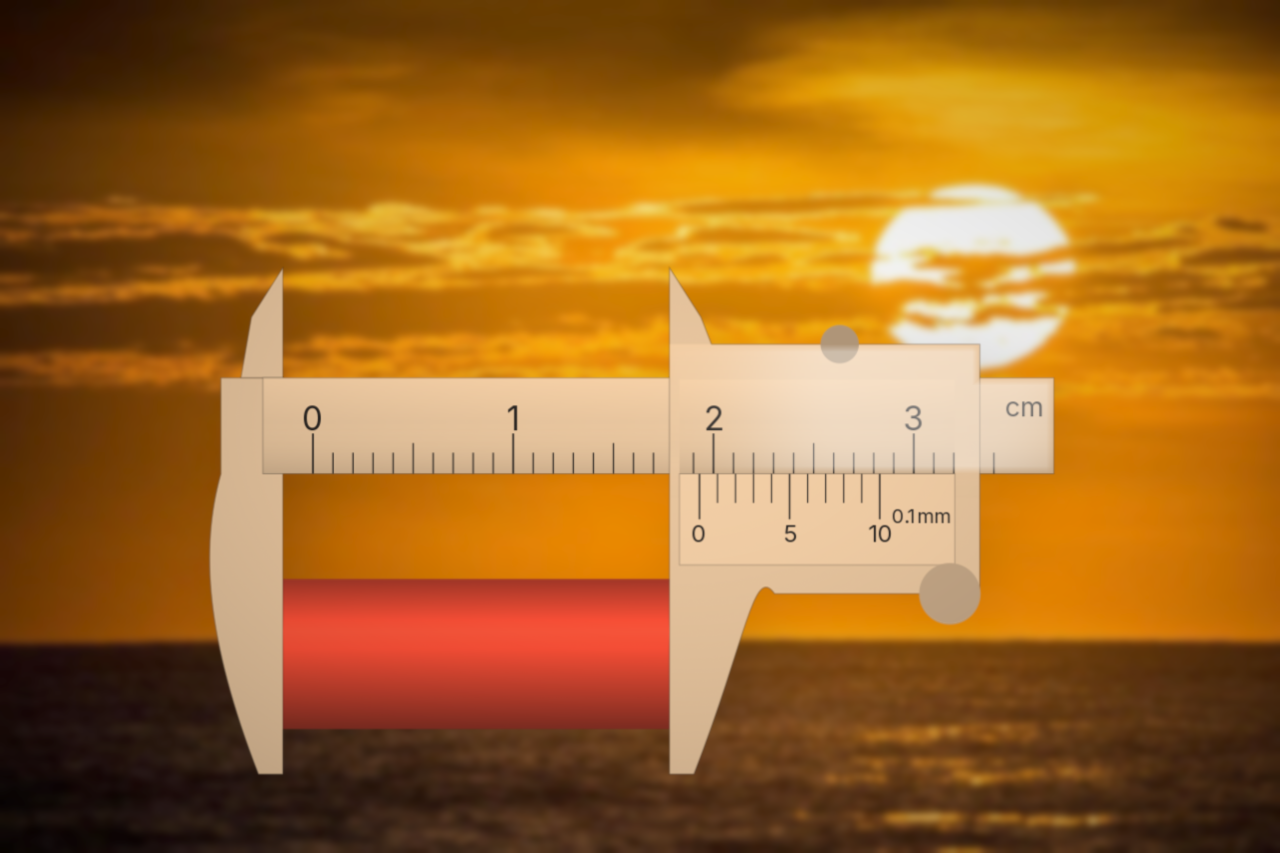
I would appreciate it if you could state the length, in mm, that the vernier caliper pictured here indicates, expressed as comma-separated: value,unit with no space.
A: 19.3,mm
